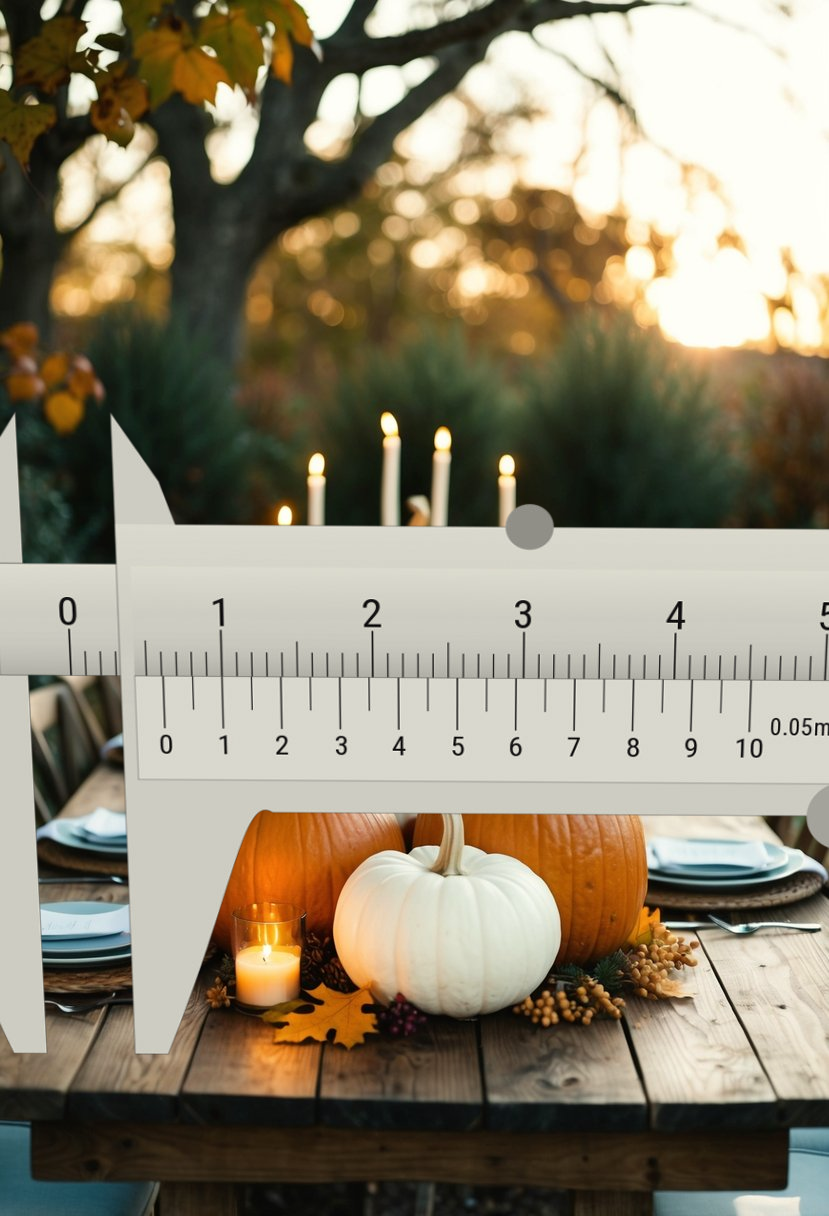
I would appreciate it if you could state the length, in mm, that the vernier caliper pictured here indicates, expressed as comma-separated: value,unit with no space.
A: 6.1,mm
